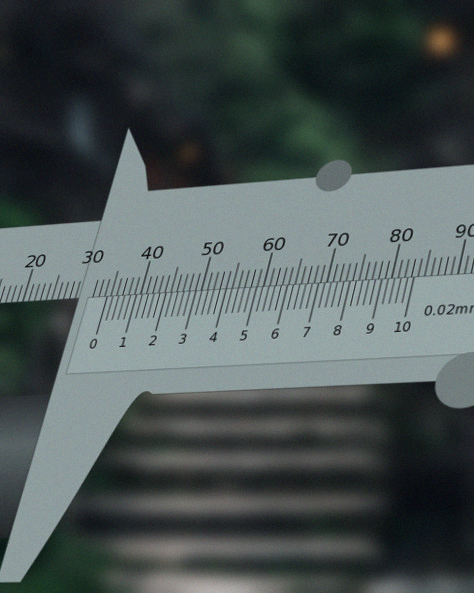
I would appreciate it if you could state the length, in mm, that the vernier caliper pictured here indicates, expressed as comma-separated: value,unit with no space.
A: 34.4,mm
